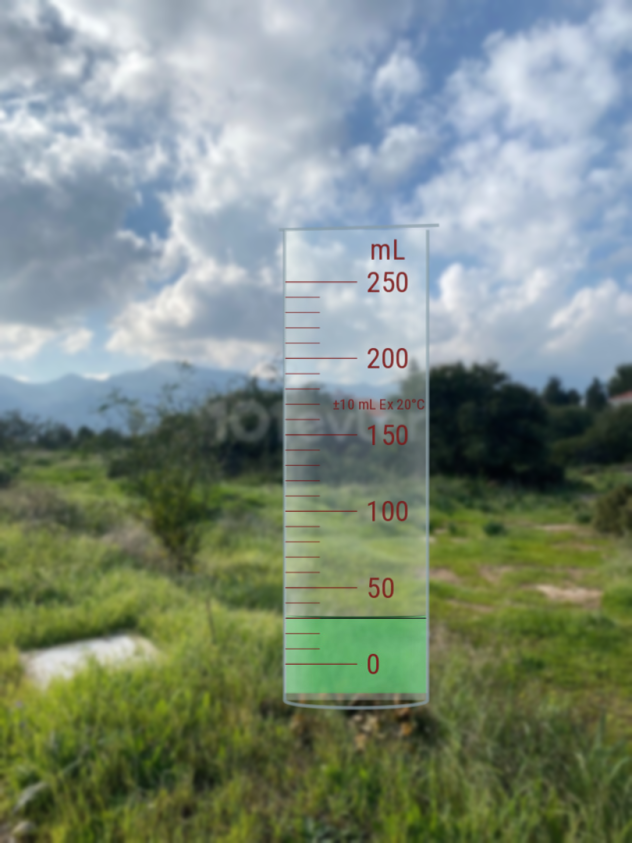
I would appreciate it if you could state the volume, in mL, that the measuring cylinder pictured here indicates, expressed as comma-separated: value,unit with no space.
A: 30,mL
